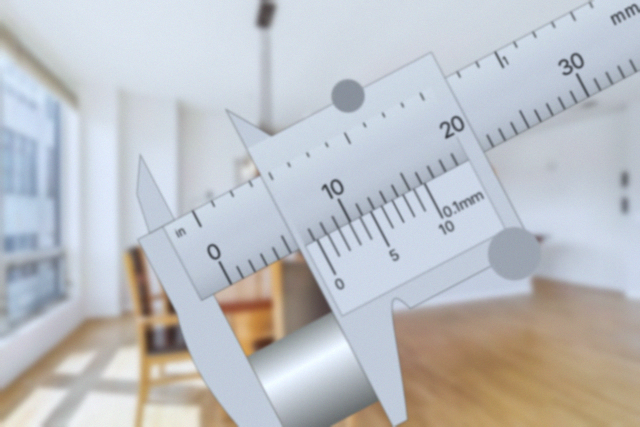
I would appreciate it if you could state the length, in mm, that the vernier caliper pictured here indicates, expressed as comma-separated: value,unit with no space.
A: 7.2,mm
